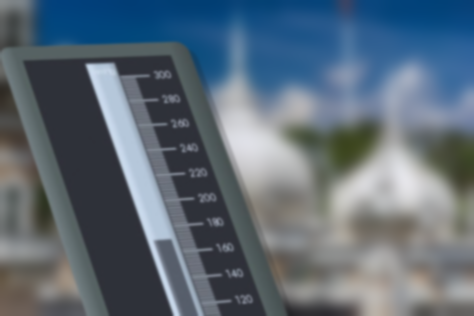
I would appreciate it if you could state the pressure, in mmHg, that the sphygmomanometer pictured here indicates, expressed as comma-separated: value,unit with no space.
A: 170,mmHg
